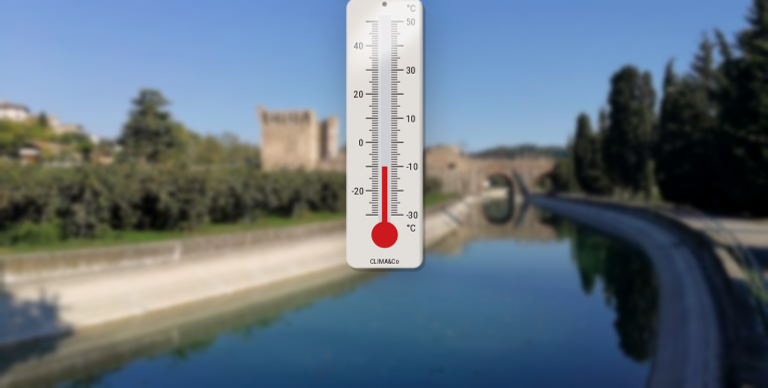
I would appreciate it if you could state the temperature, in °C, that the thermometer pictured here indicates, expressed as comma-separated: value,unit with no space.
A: -10,°C
